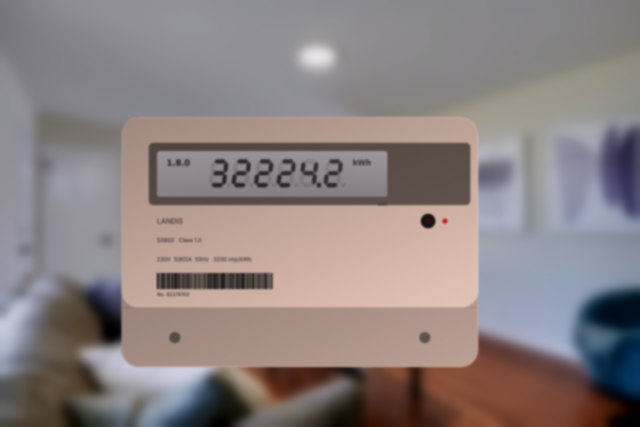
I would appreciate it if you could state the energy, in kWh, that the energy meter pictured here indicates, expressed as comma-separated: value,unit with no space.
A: 32224.2,kWh
